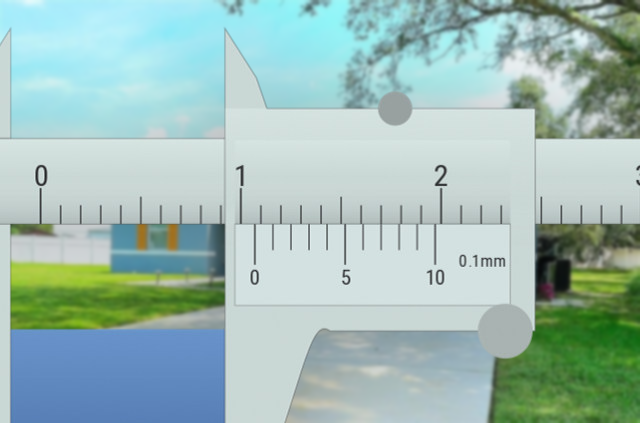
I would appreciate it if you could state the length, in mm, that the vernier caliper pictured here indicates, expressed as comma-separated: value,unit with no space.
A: 10.7,mm
